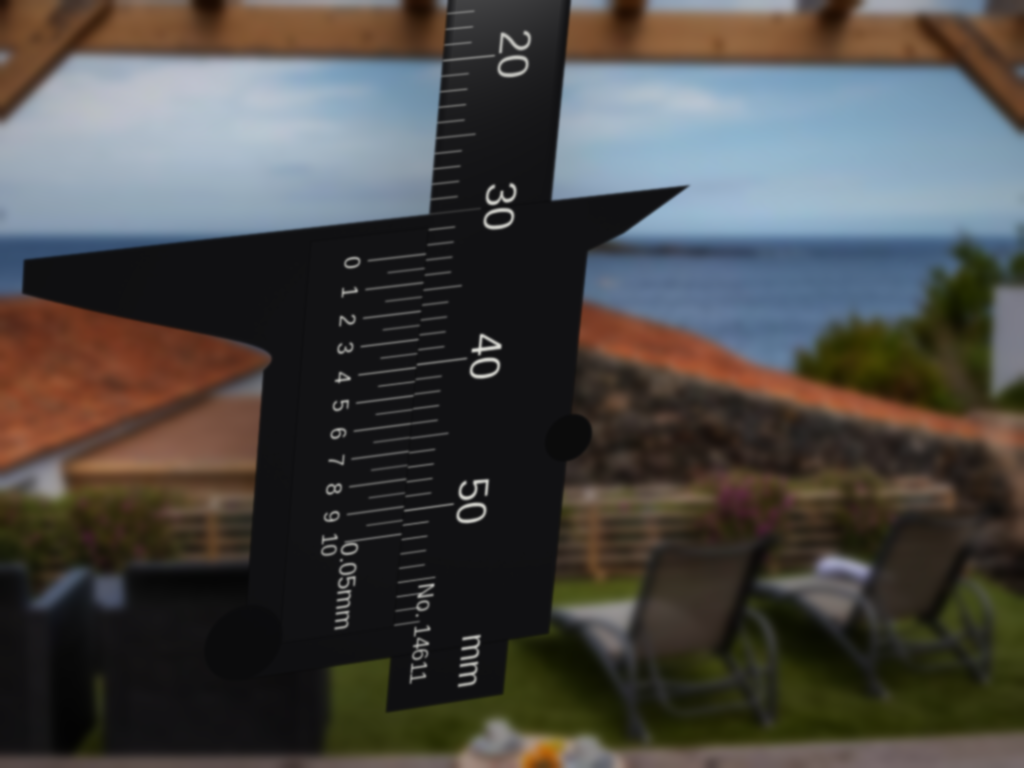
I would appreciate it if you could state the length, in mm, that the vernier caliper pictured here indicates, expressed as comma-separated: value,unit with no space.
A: 32.6,mm
